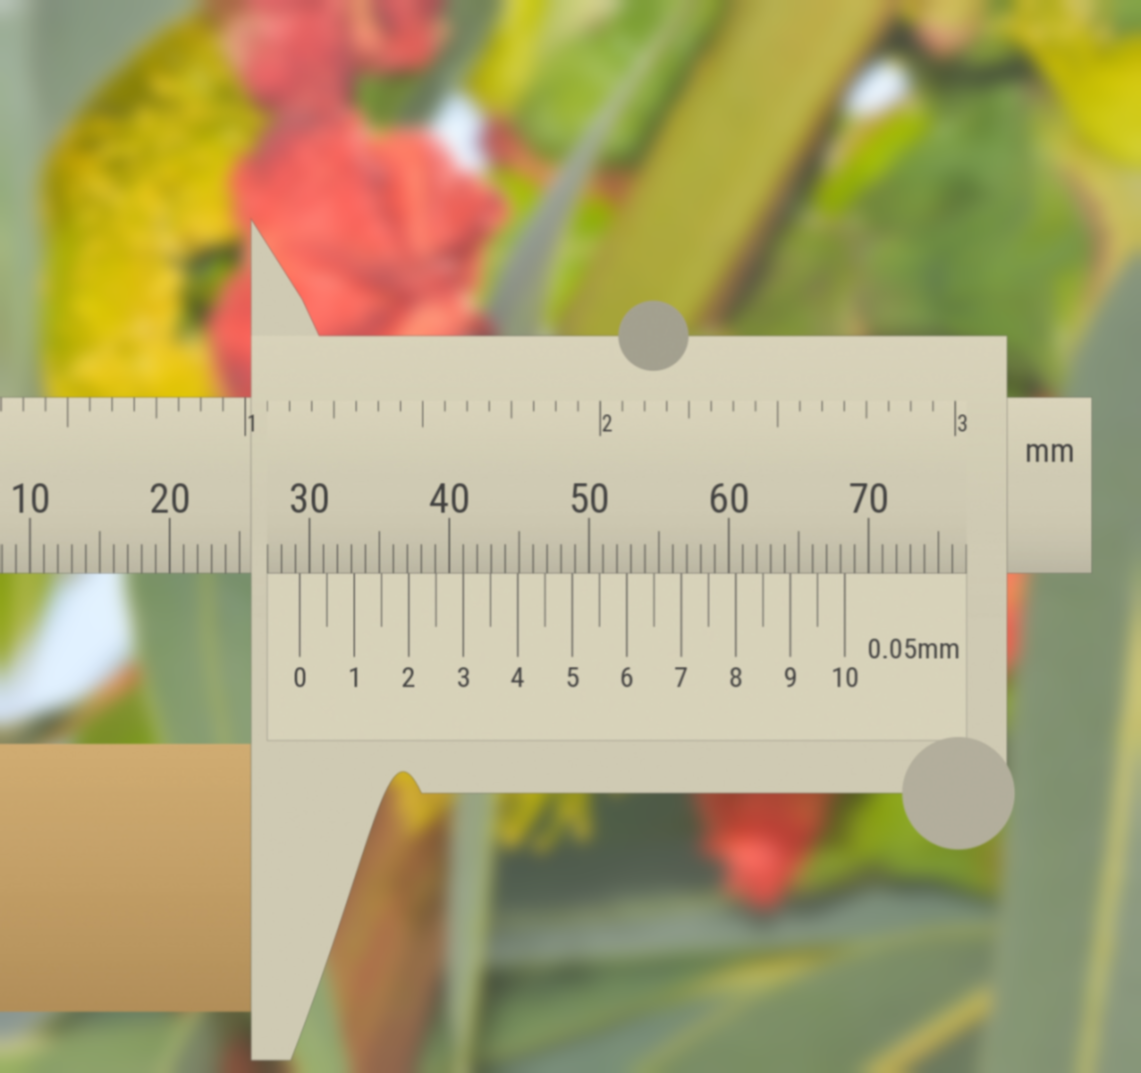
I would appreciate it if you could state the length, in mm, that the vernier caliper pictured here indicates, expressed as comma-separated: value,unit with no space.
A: 29.3,mm
